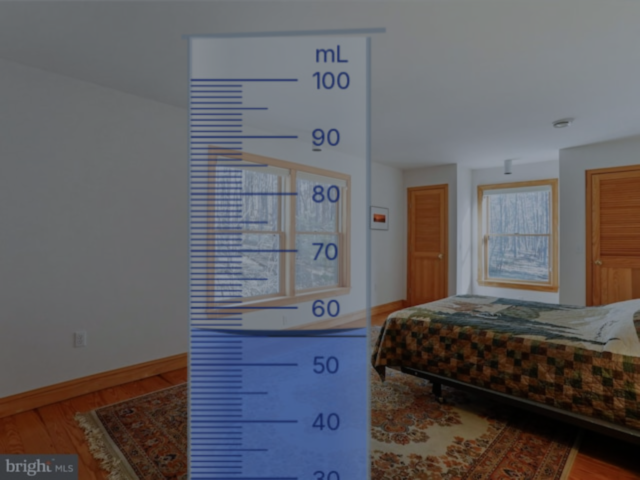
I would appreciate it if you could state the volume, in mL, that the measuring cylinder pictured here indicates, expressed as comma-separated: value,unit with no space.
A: 55,mL
